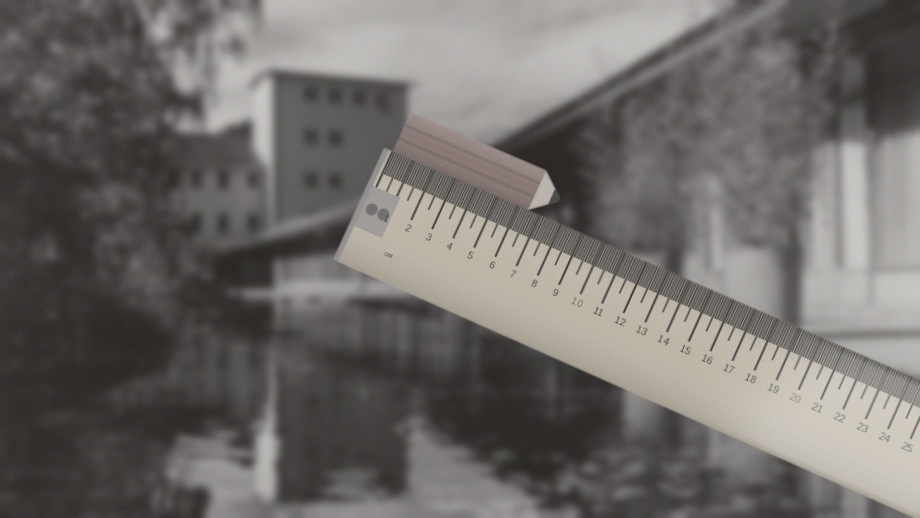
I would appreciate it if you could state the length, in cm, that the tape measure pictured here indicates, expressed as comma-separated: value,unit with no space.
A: 7.5,cm
